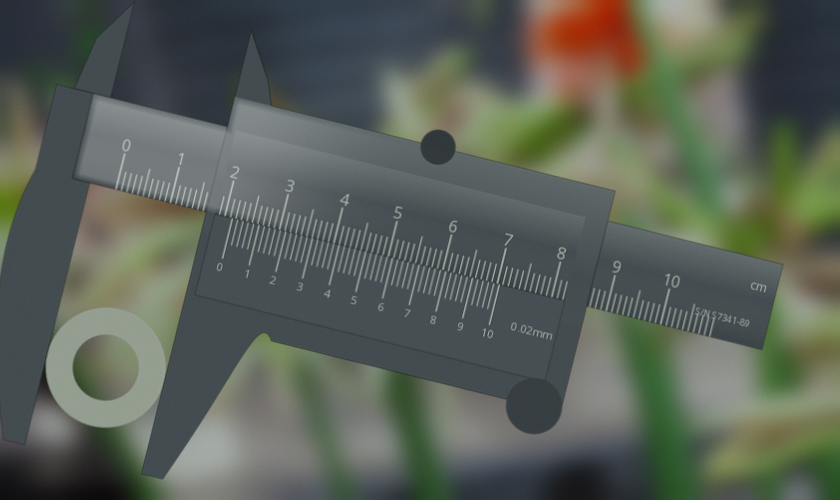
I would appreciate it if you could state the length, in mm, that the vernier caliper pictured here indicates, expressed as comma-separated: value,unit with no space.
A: 21.4,mm
